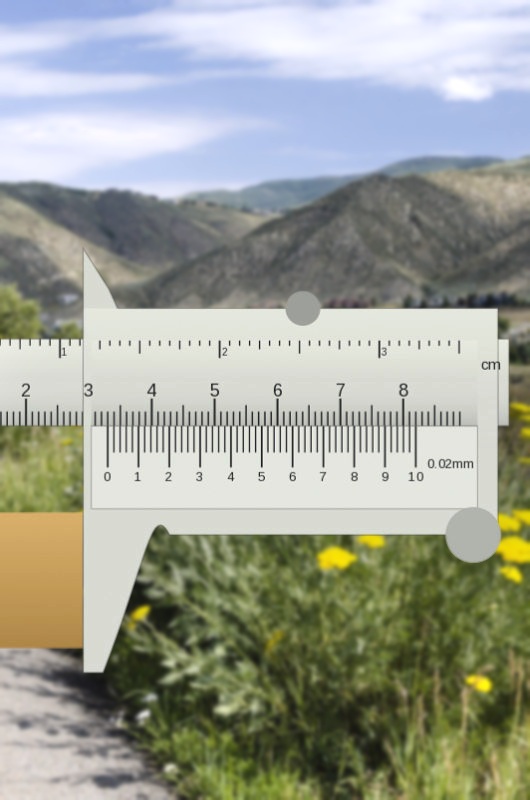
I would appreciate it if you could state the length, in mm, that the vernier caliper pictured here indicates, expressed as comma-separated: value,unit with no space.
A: 33.0,mm
